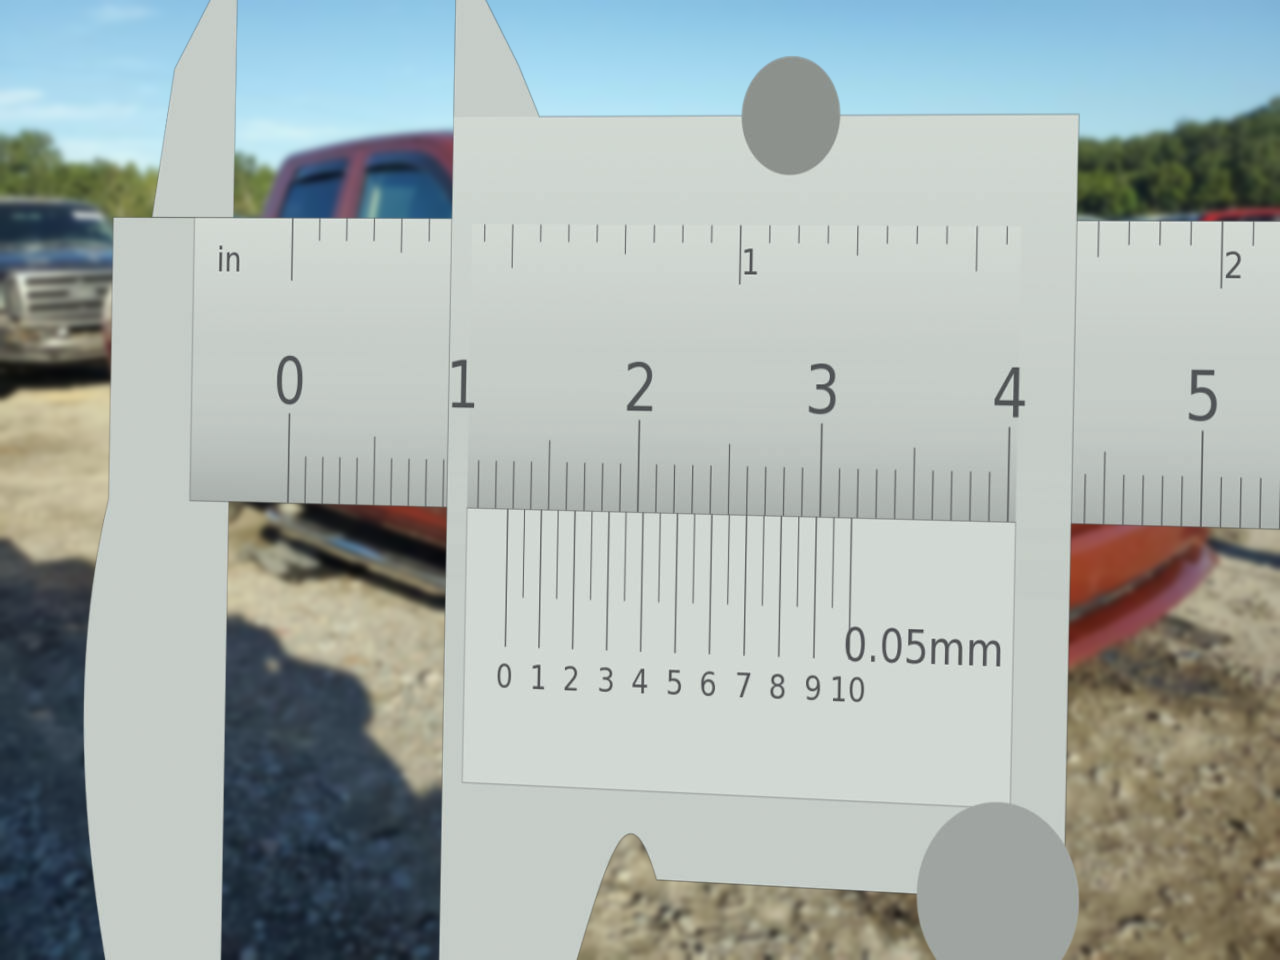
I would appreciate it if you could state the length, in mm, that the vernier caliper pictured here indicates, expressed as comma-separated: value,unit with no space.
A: 12.7,mm
